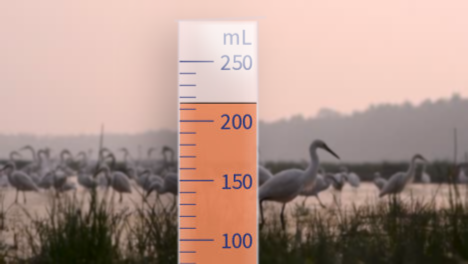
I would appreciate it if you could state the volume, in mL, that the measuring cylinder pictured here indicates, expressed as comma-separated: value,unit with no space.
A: 215,mL
